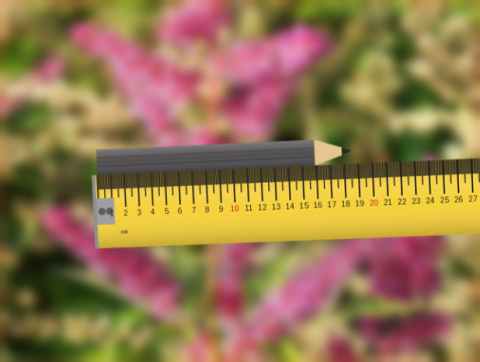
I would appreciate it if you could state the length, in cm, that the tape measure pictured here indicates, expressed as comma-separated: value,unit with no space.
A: 18.5,cm
